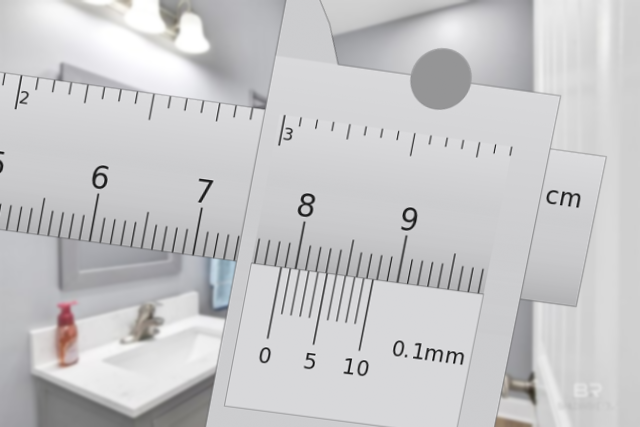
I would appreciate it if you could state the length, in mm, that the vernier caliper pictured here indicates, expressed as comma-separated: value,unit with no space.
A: 78.6,mm
